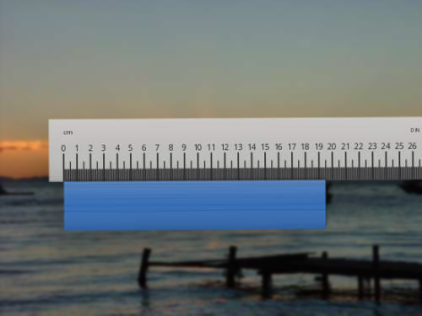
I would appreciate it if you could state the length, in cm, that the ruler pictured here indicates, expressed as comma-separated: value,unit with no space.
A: 19.5,cm
